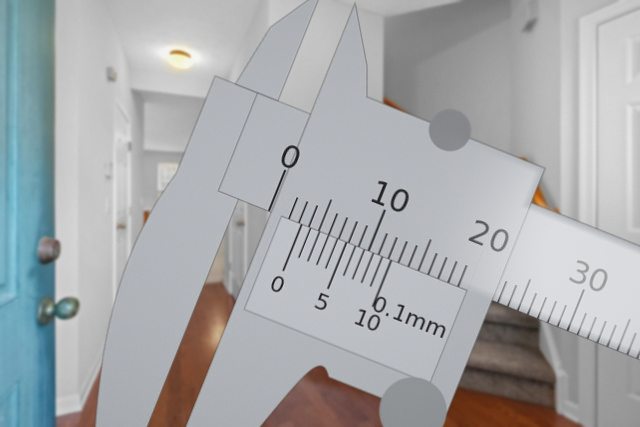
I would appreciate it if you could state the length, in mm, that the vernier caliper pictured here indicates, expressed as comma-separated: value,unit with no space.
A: 3.3,mm
